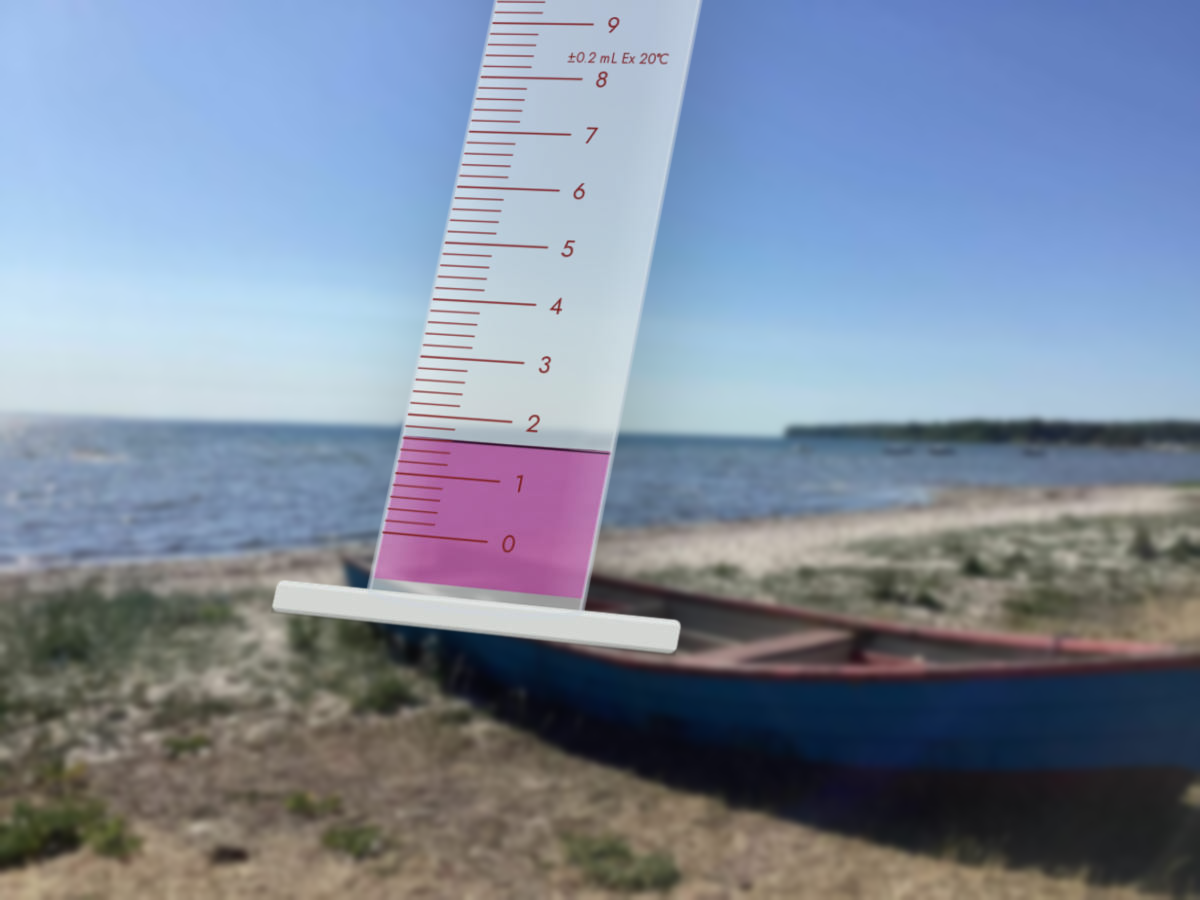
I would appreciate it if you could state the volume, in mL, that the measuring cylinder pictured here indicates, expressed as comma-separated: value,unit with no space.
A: 1.6,mL
